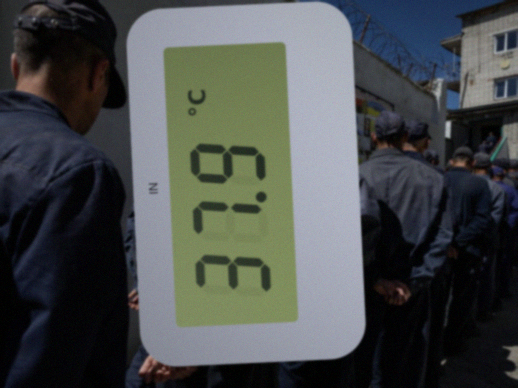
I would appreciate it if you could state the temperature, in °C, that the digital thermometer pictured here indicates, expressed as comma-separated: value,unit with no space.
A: 37.9,°C
